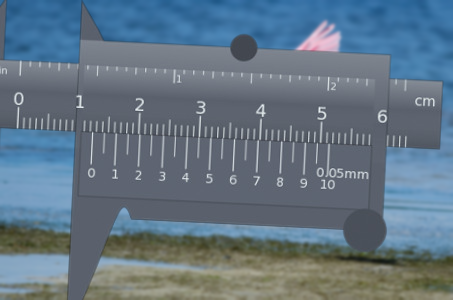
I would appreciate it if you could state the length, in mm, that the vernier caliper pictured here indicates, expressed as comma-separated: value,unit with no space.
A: 12.4,mm
